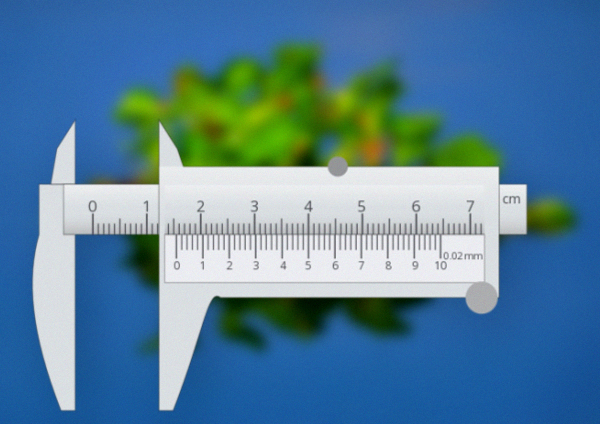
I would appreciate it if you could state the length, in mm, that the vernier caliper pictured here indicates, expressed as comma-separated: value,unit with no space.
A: 15.5,mm
